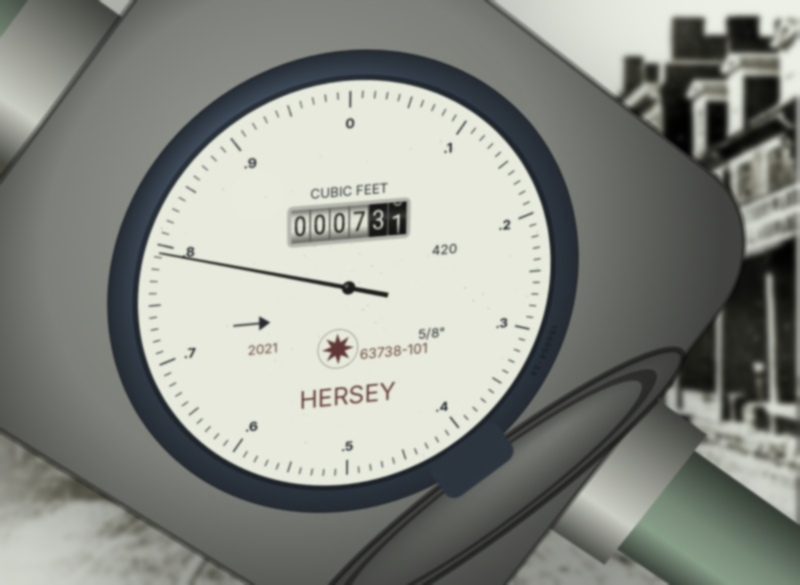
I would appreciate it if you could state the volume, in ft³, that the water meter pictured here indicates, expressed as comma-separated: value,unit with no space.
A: 730.79,ft³
